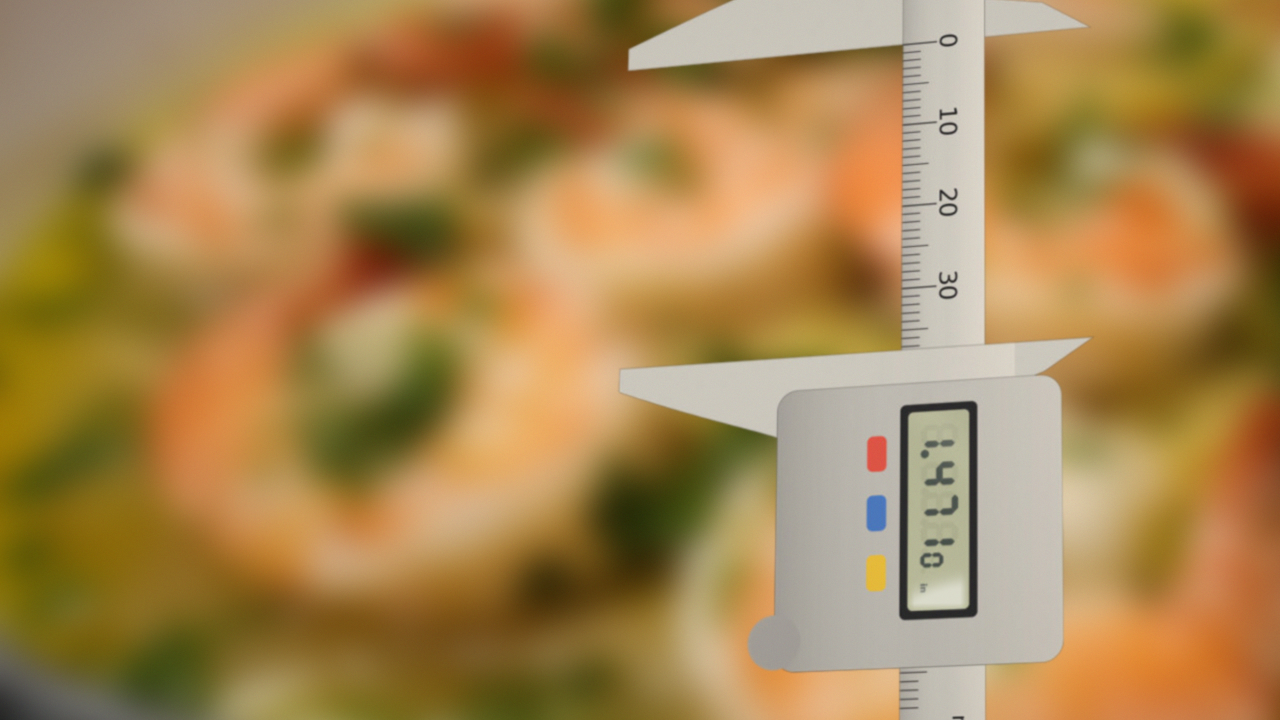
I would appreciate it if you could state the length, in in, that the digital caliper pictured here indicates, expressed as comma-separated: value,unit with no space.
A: 1.4710,in
